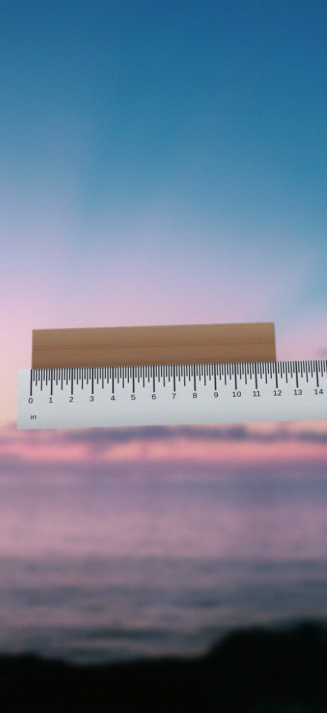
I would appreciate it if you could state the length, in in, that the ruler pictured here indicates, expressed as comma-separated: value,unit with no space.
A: 12,in
